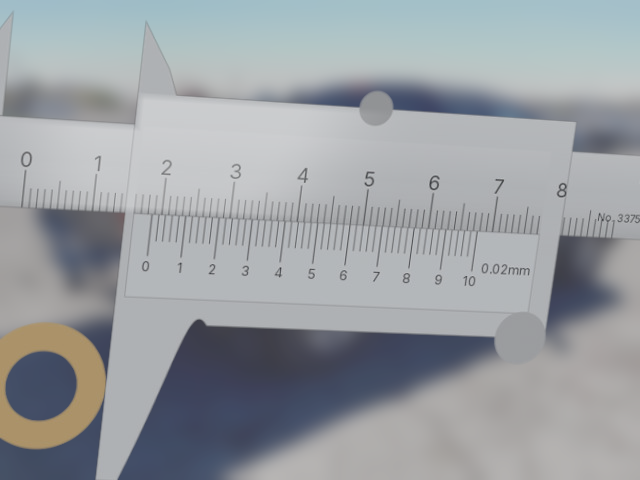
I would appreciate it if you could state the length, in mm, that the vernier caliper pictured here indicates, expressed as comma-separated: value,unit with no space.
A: 18.6,mm
